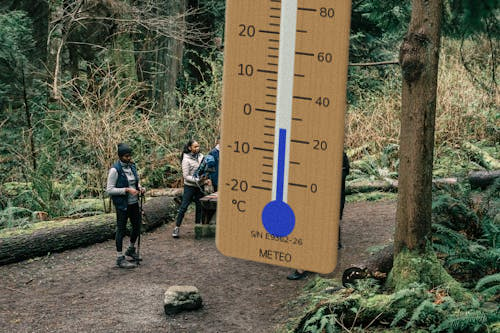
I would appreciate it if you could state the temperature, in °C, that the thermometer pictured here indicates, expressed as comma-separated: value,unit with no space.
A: -4,°C
